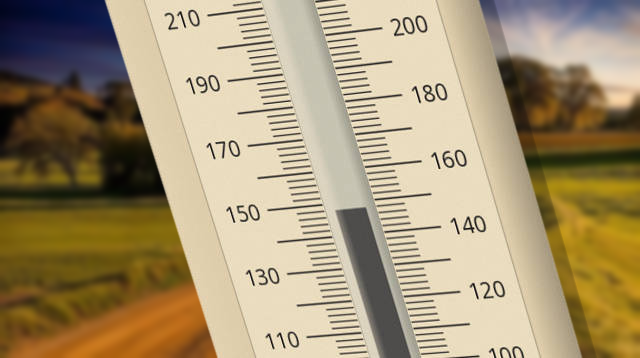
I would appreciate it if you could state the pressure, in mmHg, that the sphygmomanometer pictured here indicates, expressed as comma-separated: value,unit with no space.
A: 148,mmHg
